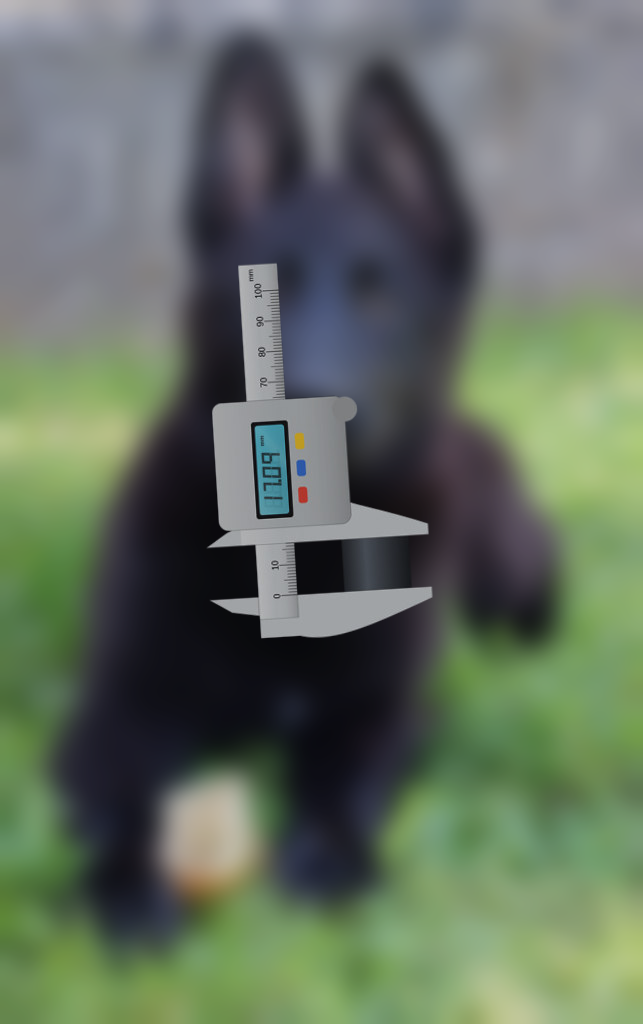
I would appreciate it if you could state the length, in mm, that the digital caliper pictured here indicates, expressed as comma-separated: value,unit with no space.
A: 17.09,mm
